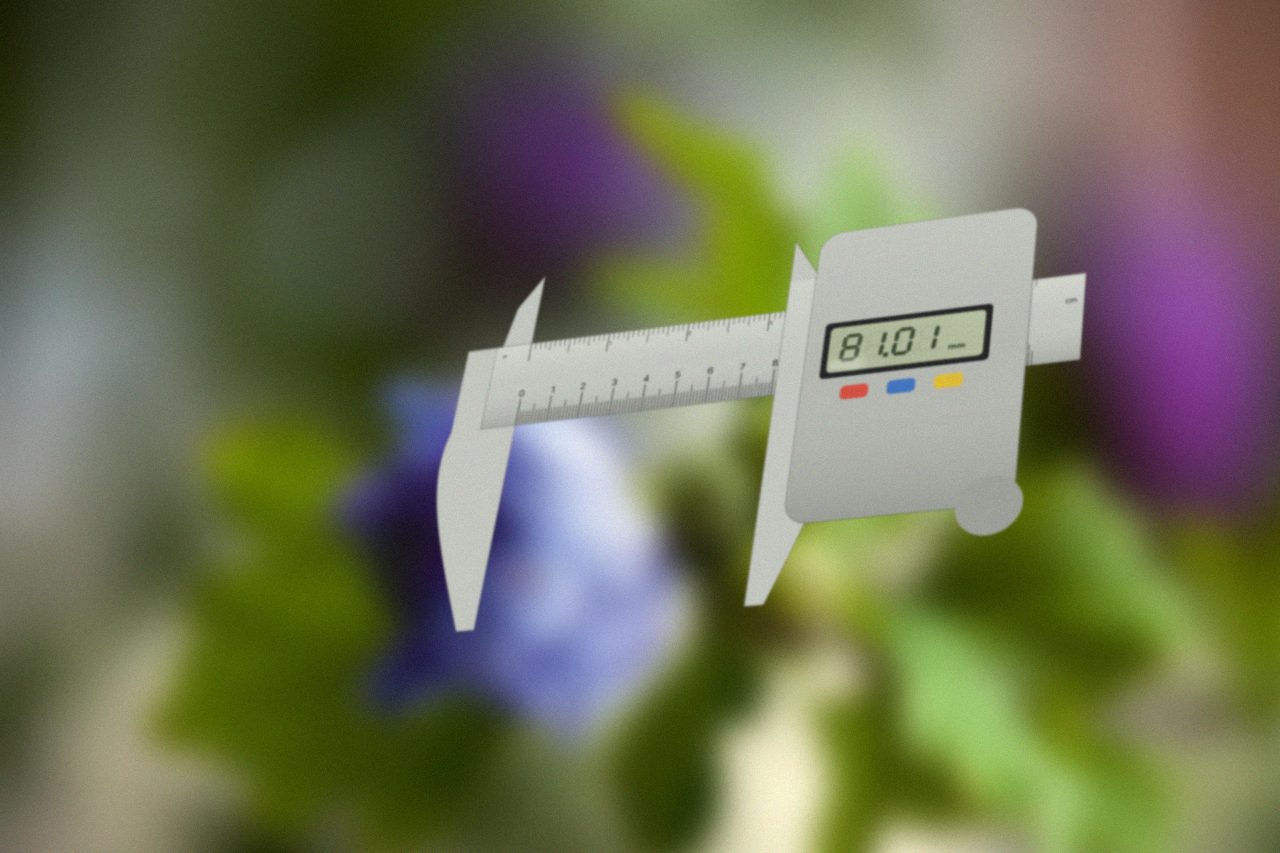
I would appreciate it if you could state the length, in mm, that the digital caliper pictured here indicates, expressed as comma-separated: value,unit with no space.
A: 81.01,mm
